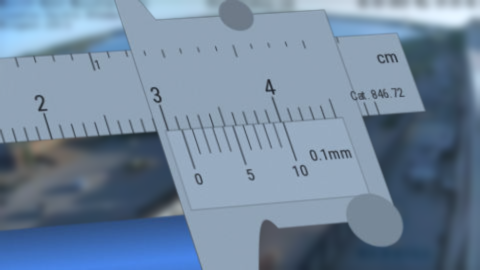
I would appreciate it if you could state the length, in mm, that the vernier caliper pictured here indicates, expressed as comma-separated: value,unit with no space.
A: 31.2,mm
